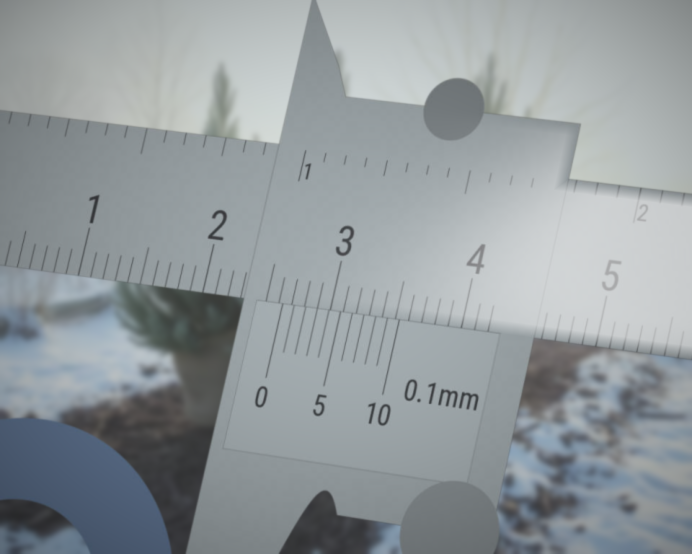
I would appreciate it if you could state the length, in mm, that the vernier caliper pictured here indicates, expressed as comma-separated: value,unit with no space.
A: 26.3,mm
